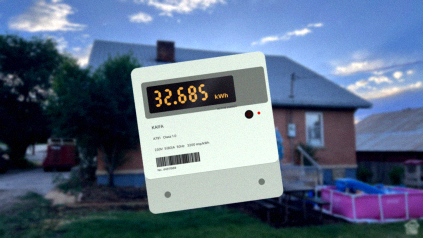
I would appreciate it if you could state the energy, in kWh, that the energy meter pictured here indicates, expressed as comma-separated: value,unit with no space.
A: 32.685,kWh
